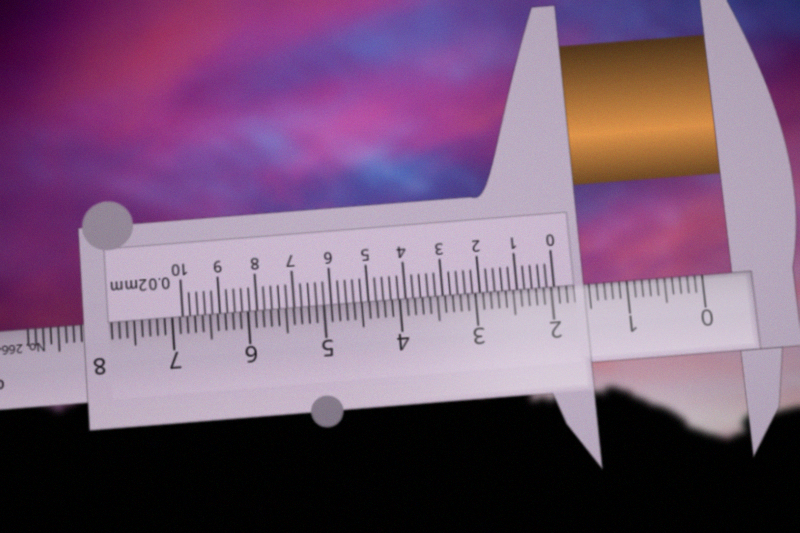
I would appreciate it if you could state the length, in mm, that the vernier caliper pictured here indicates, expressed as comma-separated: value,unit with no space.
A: 19.6,mm
